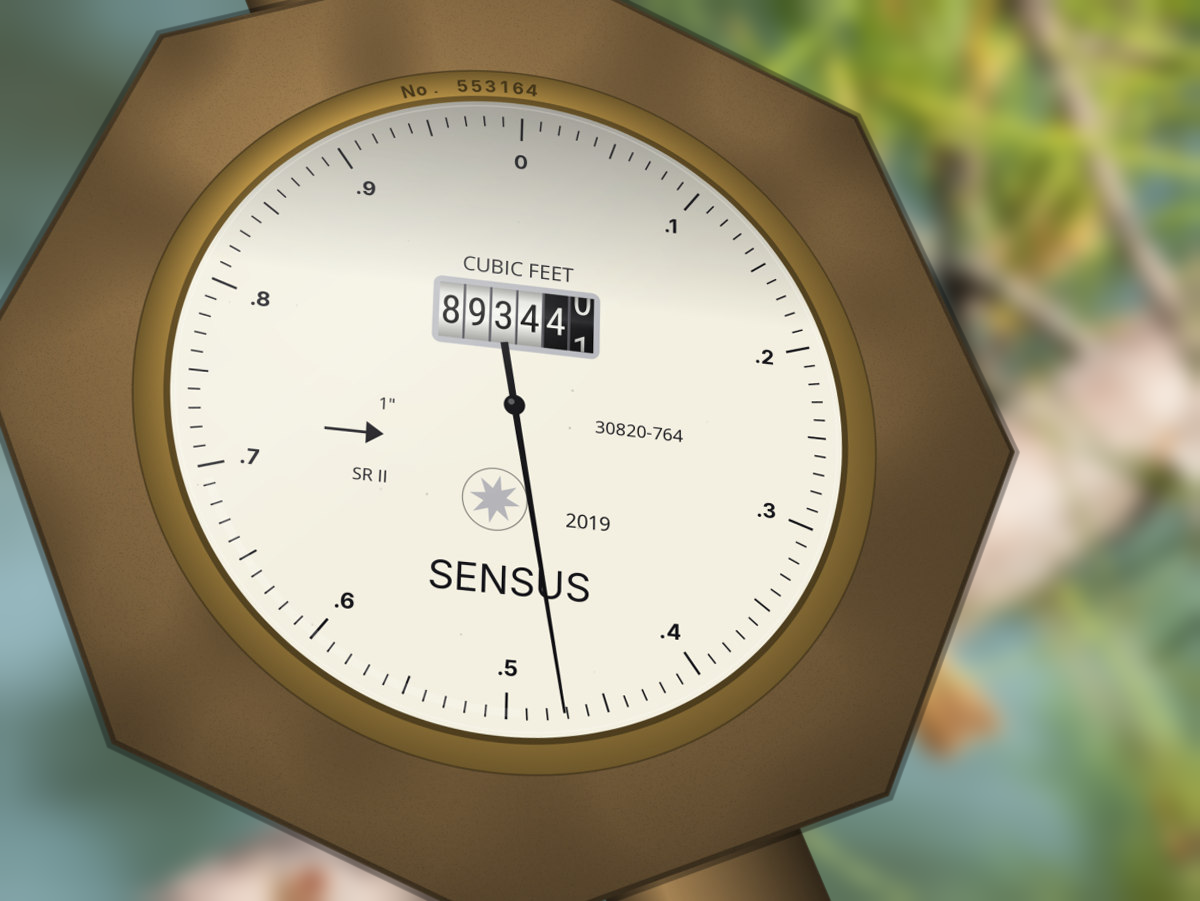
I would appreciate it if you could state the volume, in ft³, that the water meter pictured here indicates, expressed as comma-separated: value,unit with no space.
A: 893440.47,ft³
